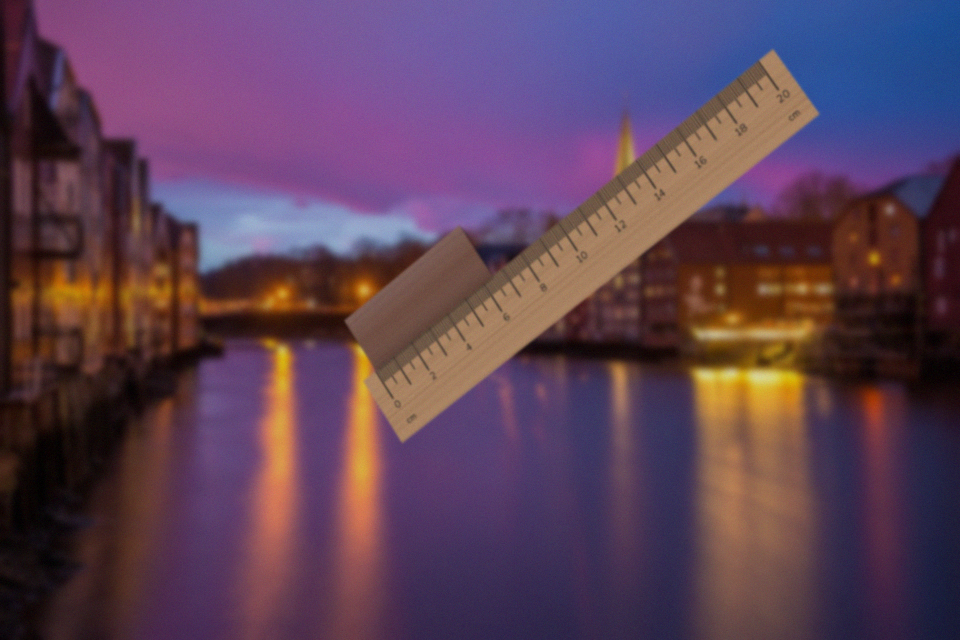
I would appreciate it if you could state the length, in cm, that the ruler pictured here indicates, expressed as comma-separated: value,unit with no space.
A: 6.5,cm
